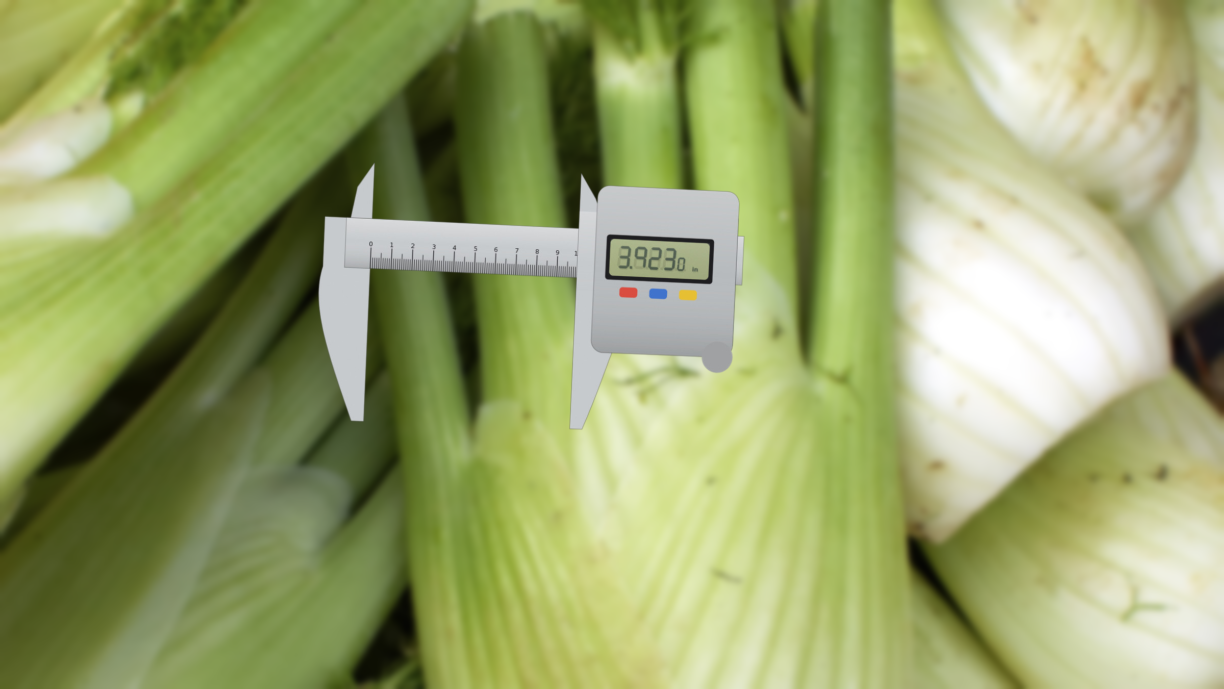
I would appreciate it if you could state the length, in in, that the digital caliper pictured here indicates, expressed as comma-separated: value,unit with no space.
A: 3.9230,in
